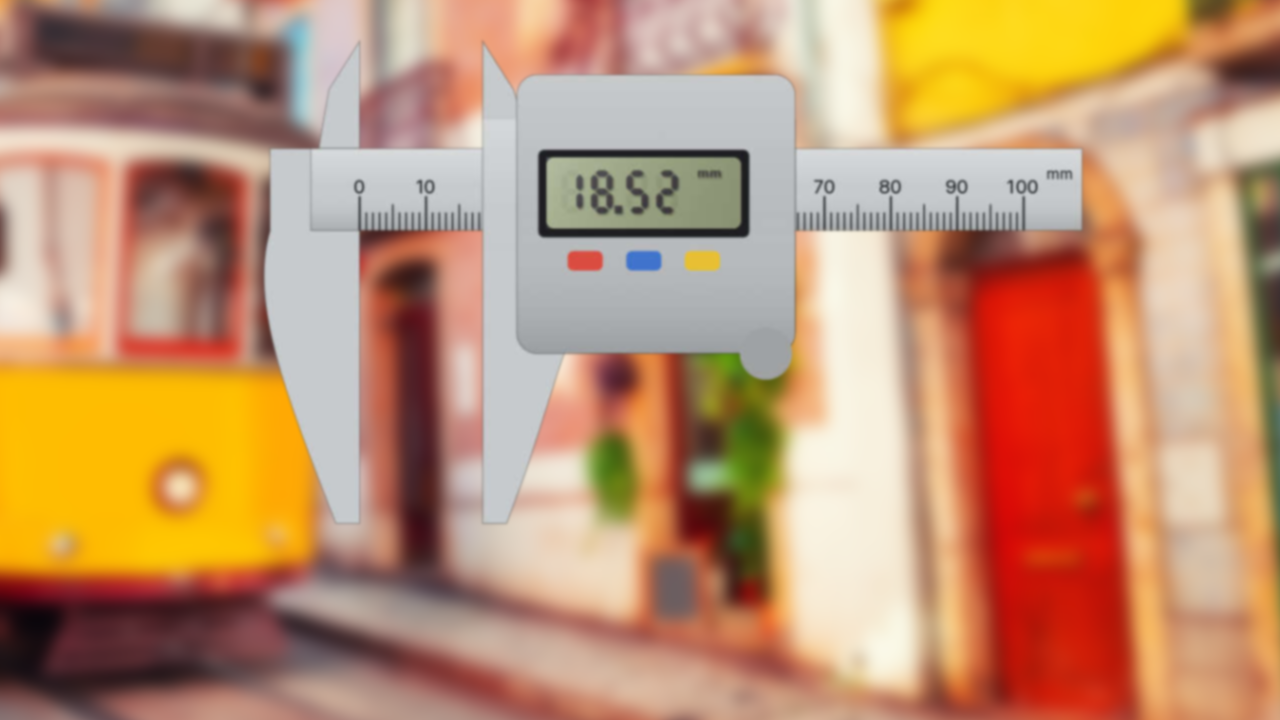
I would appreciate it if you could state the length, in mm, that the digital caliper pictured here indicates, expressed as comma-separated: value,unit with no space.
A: 18.52,mm
